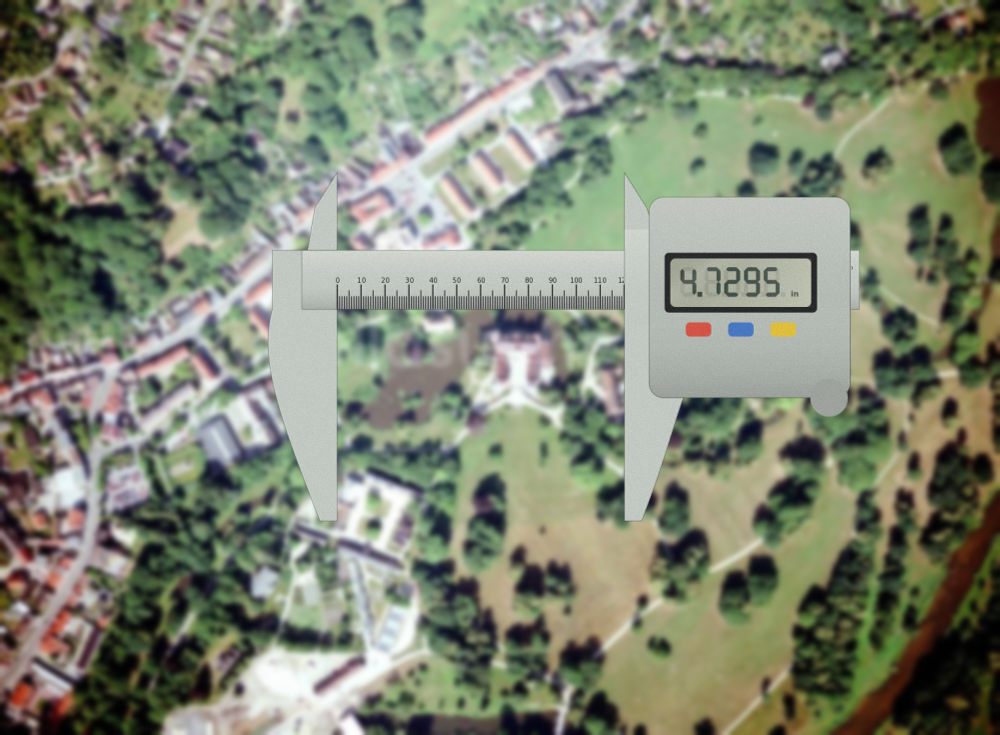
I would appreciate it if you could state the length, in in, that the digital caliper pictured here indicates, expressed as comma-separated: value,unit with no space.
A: 4.7295,in
